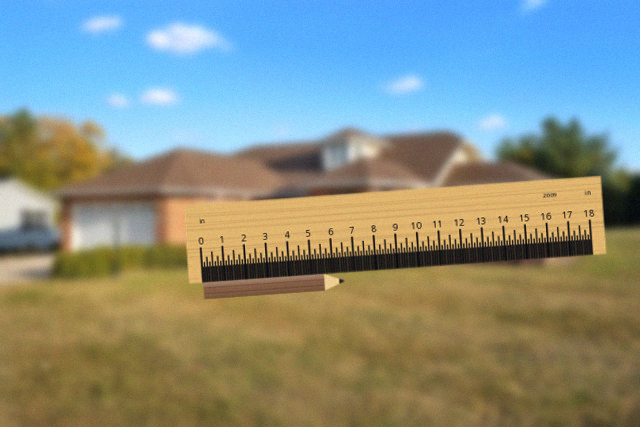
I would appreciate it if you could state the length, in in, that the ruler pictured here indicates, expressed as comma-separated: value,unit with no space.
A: 6.5,in
